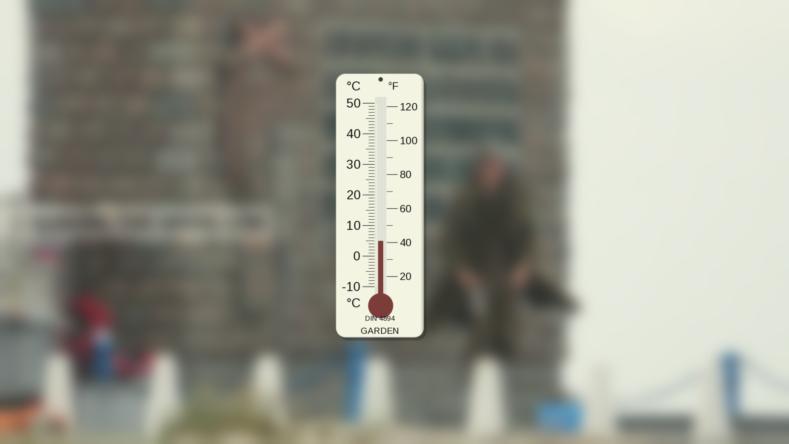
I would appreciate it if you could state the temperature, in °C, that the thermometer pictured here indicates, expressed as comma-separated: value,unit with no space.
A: 5,°C
